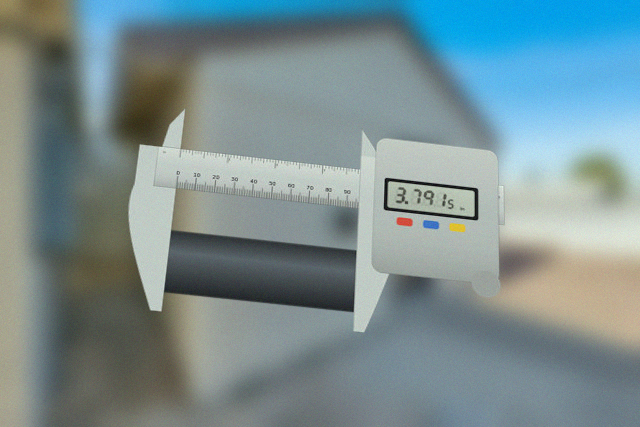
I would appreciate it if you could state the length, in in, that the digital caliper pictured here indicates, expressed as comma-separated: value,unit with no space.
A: 3.7915,in
